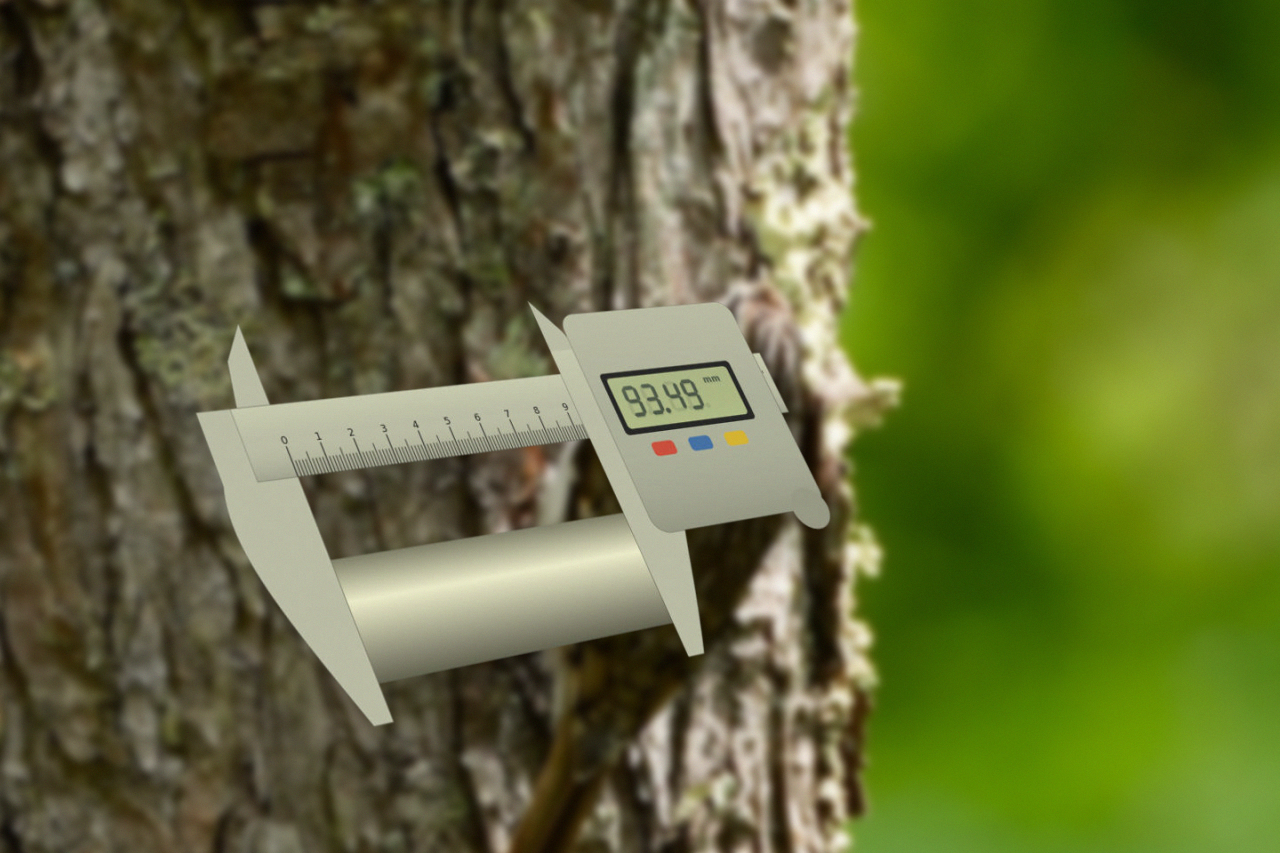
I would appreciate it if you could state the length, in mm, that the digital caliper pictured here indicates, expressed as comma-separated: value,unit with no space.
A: 93.49,mm
